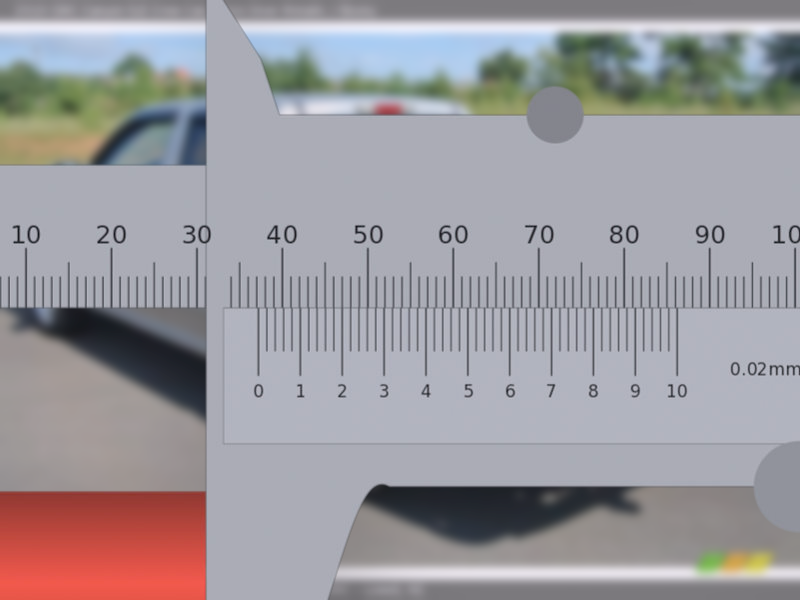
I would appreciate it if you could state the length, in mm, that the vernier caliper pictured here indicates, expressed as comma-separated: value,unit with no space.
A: 37.2,mm
